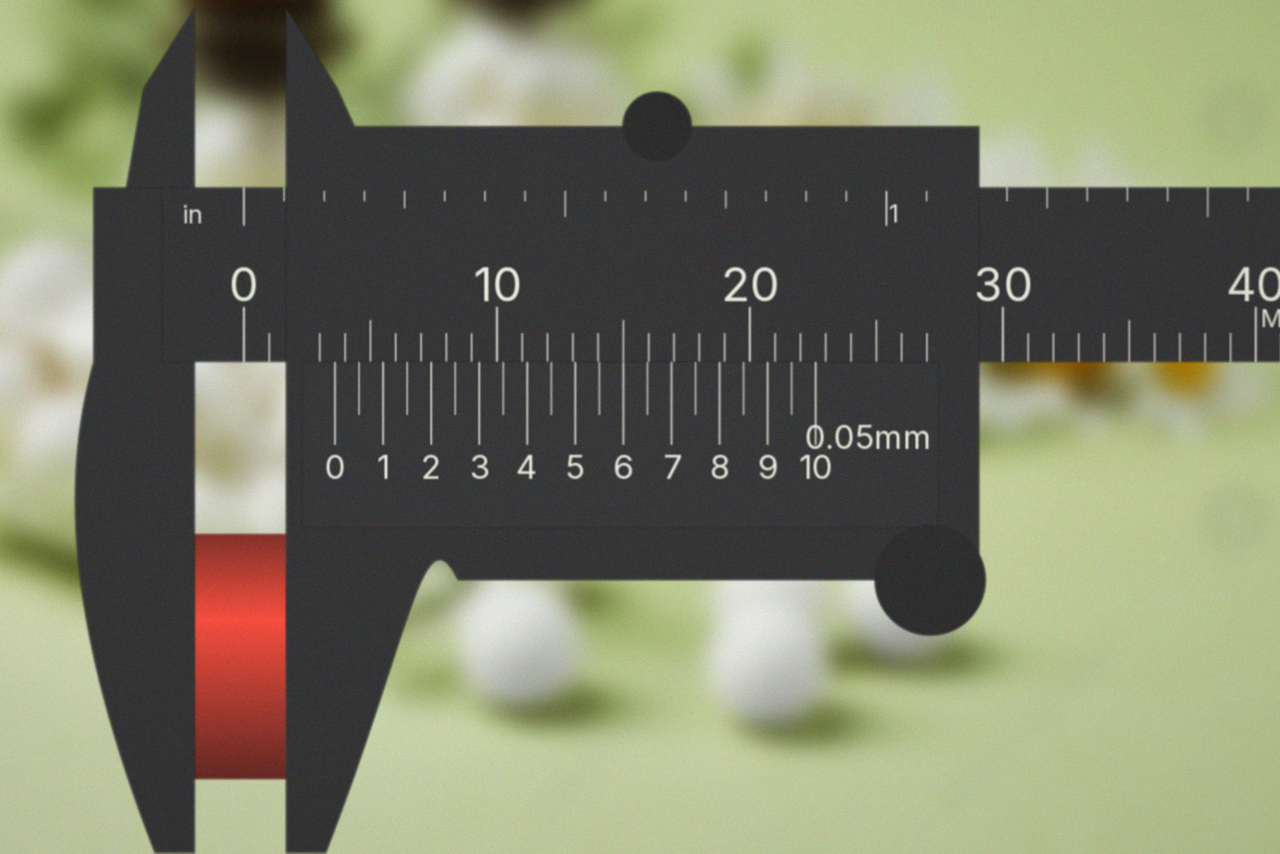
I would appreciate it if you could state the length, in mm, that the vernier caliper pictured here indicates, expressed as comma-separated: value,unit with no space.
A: 3.6,mm
